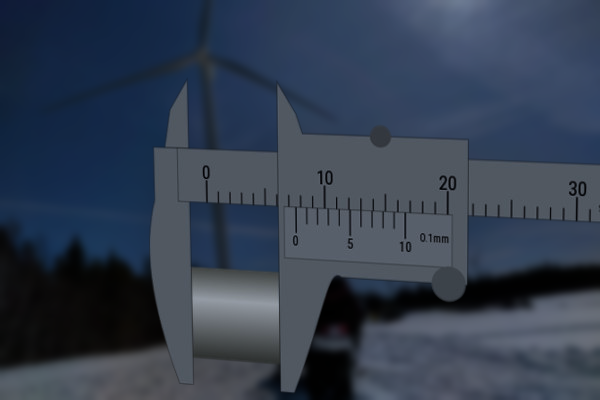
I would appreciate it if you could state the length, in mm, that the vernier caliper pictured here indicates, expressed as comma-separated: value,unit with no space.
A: 7.6,mm
